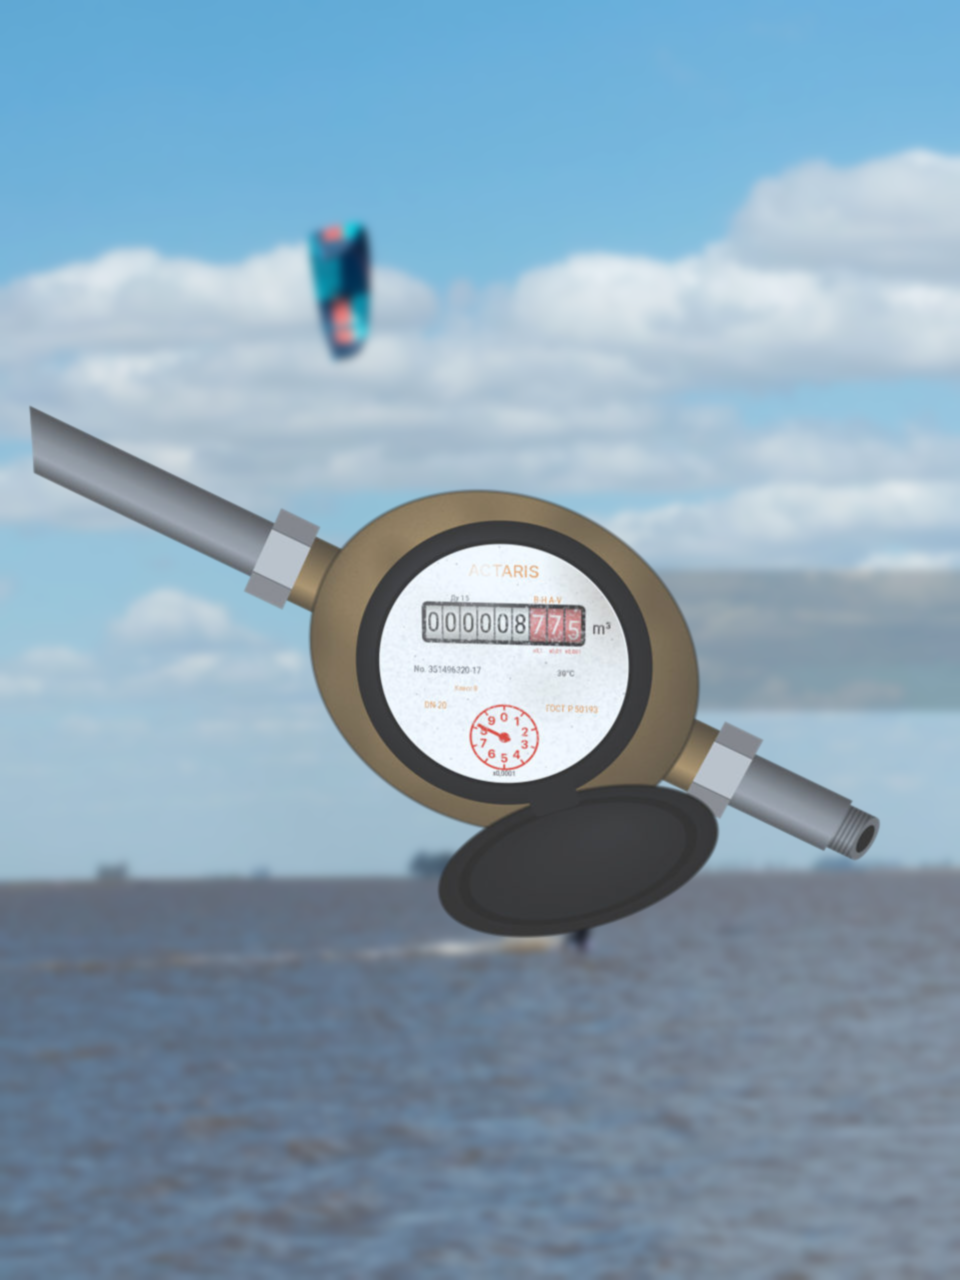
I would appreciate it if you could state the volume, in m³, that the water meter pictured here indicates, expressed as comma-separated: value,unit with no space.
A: 8.7748,m³
